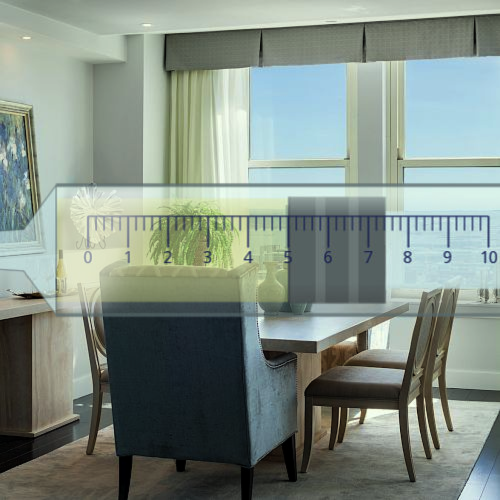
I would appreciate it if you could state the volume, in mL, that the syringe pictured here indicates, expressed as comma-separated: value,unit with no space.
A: 5,mL
